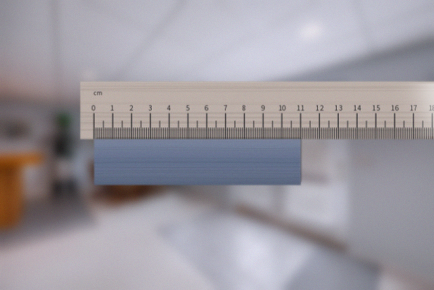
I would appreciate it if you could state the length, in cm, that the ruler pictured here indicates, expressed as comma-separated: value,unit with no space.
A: 11,cm
